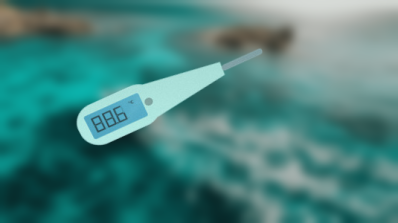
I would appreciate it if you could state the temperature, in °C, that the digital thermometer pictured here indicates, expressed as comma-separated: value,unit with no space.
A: 88.6,°C
